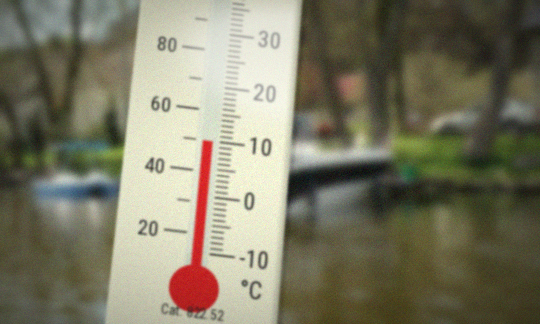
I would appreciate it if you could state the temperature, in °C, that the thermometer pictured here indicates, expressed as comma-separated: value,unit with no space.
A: 10,°C
